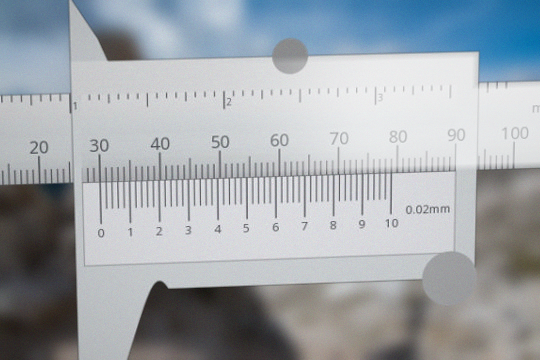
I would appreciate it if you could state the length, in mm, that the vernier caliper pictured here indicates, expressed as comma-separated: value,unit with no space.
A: 30.0,mm
